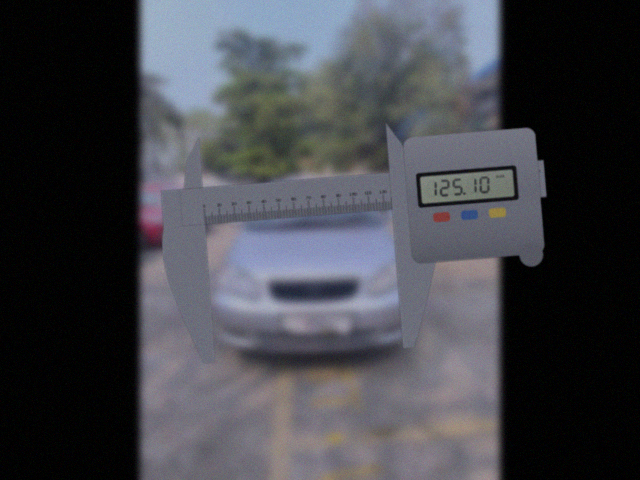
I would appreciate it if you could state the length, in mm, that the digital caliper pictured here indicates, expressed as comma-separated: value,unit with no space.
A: 125.10,mm
